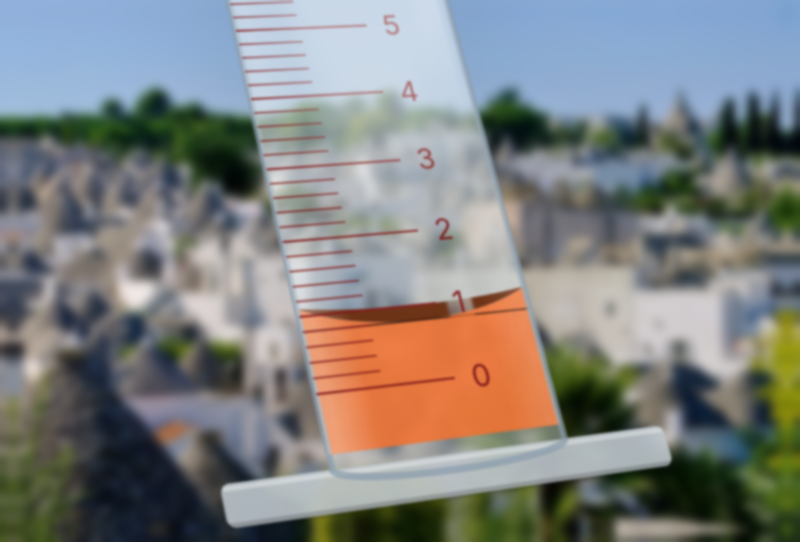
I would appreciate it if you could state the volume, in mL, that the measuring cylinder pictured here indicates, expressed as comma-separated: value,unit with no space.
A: 0.8,mL
